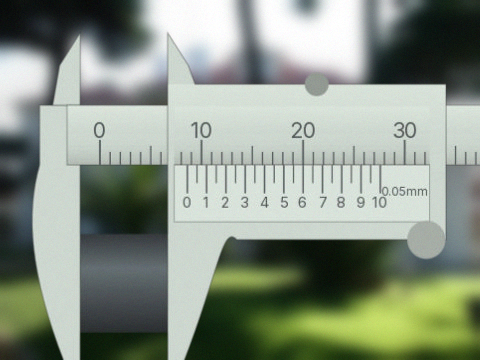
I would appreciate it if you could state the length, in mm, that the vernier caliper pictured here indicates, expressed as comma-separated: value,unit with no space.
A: 8.6,mm
